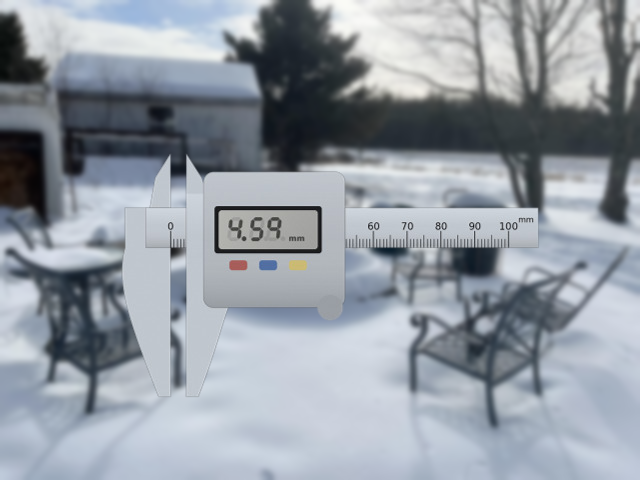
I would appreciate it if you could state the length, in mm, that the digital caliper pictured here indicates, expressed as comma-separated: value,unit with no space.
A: 4.59,mm
